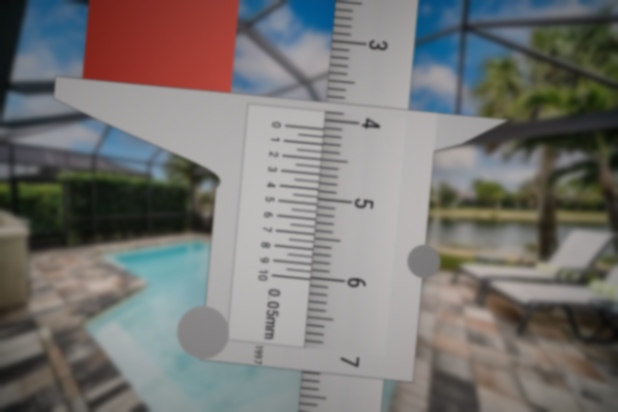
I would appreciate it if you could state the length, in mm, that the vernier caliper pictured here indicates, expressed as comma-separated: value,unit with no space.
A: 41.2,mm
